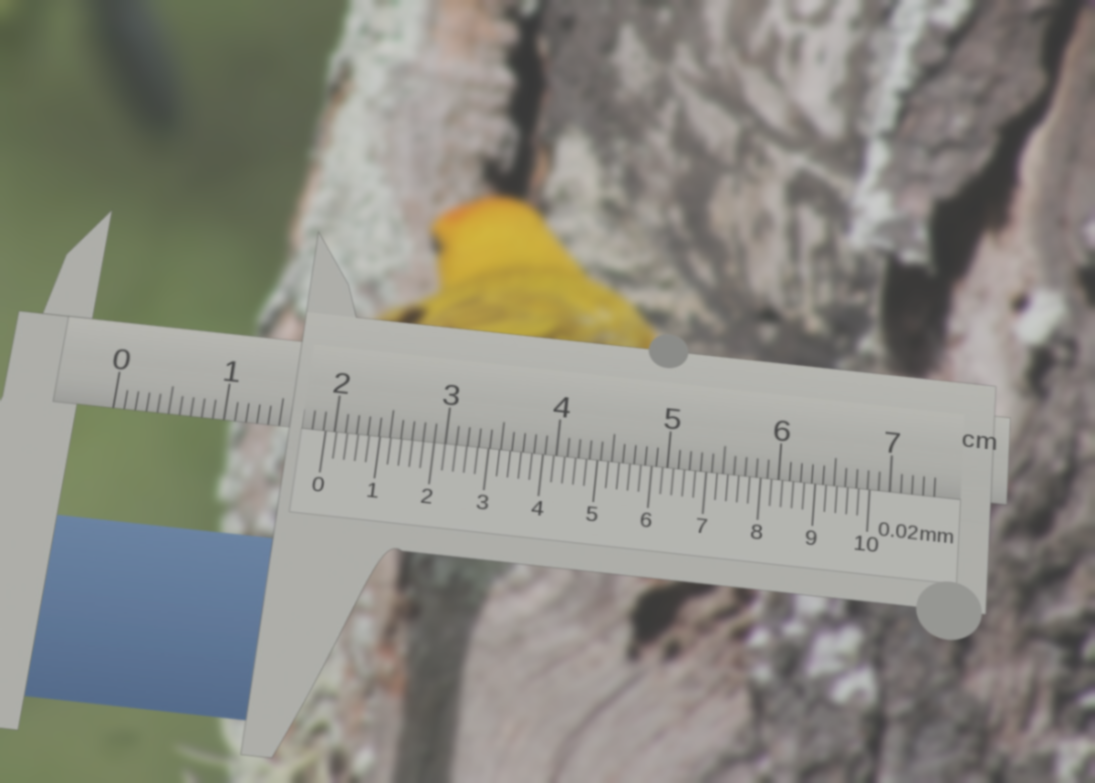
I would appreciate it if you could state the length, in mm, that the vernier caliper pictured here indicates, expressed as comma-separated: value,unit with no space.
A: 19.2,mm
